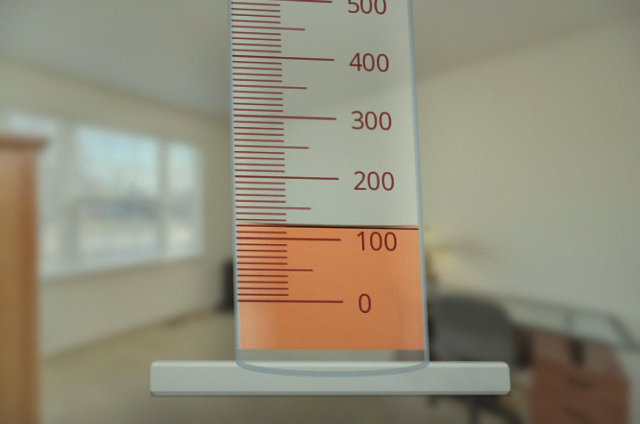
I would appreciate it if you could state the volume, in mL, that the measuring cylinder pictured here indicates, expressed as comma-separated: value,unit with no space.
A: 120,mL
